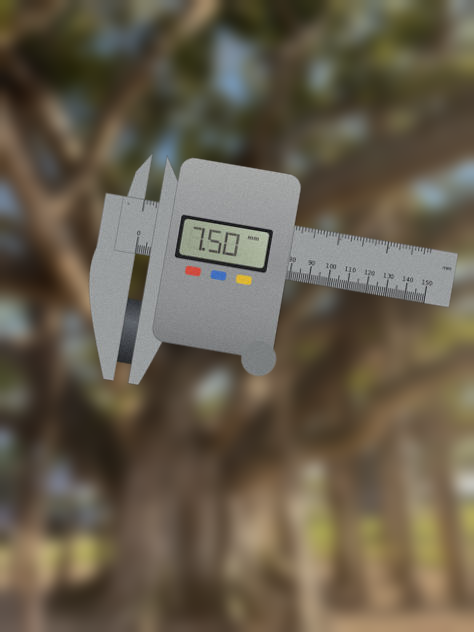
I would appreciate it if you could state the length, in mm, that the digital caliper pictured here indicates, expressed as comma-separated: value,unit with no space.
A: 7.50,mm
